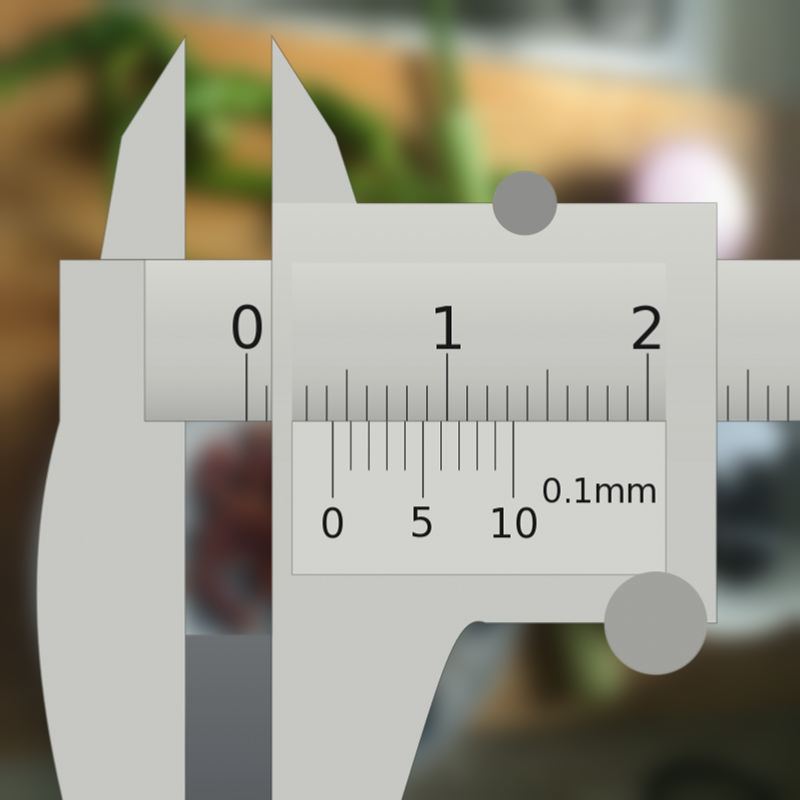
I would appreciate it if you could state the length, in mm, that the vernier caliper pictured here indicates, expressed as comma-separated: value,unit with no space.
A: 4.3,mm
